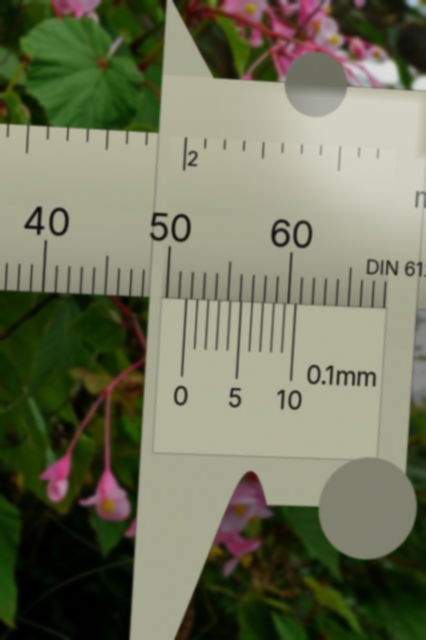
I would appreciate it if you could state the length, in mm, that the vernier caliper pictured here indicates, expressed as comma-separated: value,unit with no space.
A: 51.6,mm
